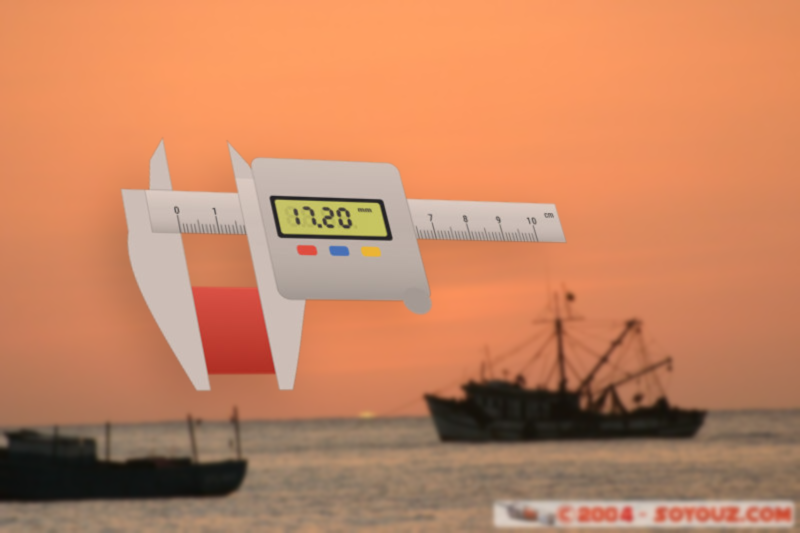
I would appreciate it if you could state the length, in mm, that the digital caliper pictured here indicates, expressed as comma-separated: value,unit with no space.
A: 17.20,mm
